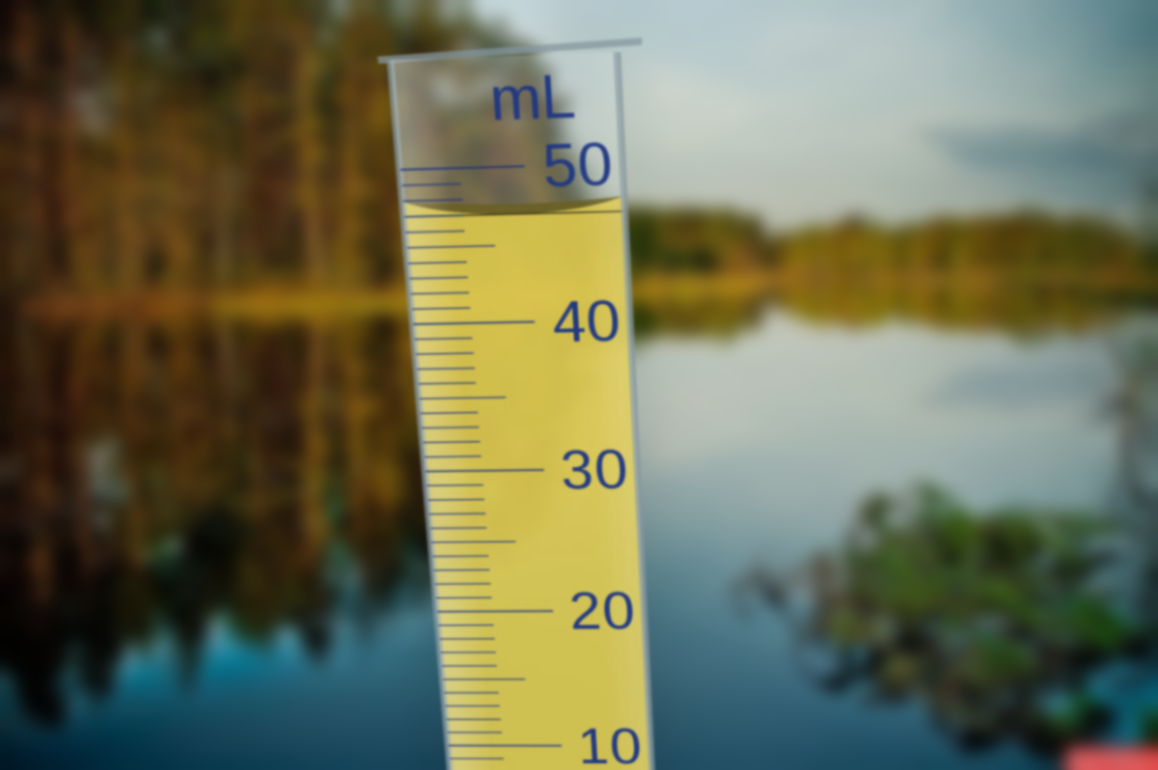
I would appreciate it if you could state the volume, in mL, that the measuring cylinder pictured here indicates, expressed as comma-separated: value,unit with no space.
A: 47,mL
